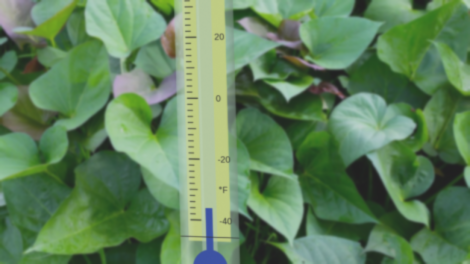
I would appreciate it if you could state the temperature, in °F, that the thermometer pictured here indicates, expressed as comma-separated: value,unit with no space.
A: -36,°F
